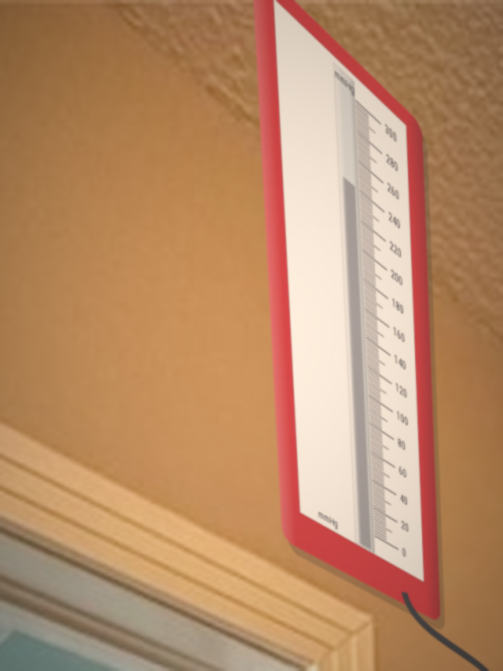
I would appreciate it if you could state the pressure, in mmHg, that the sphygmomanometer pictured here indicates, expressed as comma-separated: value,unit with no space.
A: 240,mmHg
